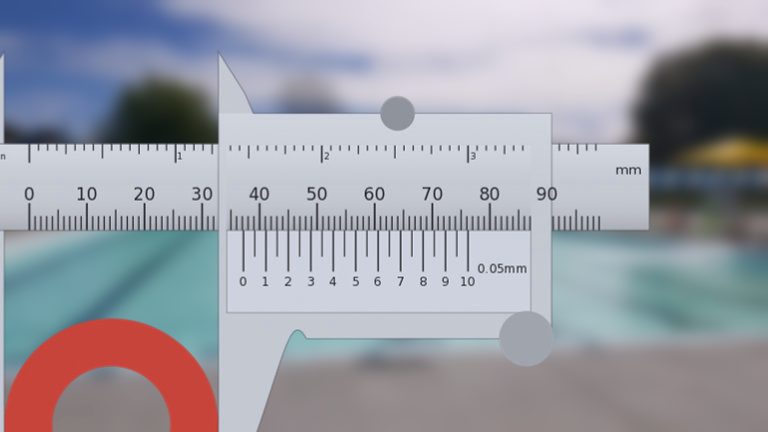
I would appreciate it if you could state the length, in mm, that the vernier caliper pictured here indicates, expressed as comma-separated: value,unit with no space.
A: 37.2,mm
